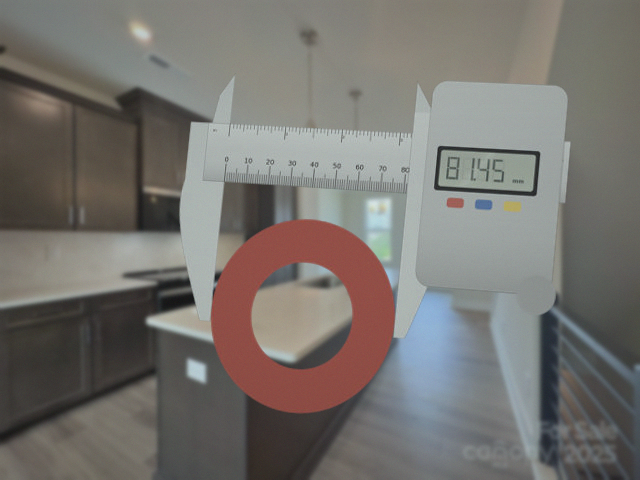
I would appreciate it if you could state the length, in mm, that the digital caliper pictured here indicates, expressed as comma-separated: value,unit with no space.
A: 81.45,mm
